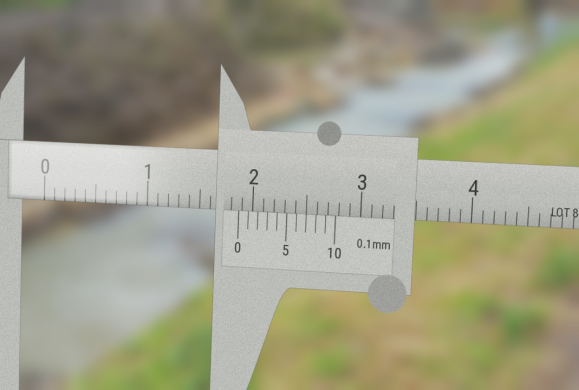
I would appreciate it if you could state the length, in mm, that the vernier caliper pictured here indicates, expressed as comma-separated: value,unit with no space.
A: 18.7,mm
